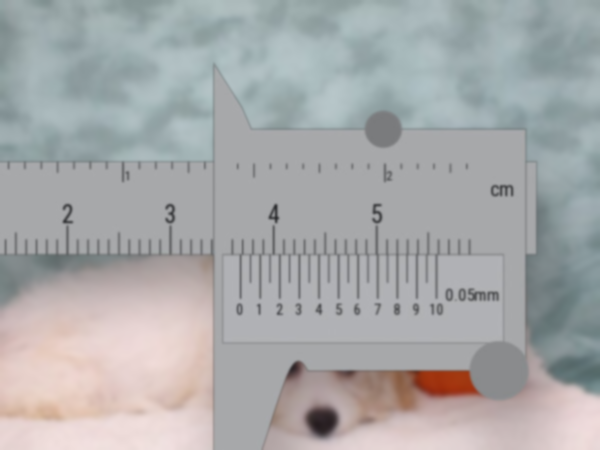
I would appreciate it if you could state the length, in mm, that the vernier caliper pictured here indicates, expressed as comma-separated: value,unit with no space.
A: 36.8,mm
